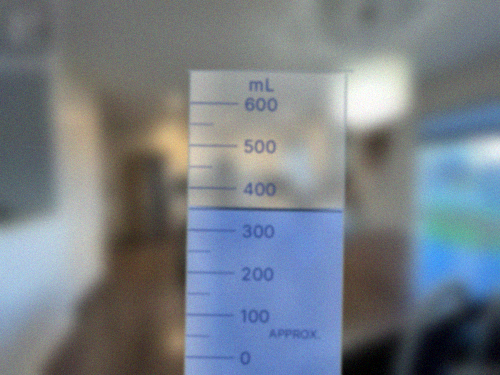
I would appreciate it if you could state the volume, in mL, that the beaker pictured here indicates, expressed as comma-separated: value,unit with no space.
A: 350,mL
